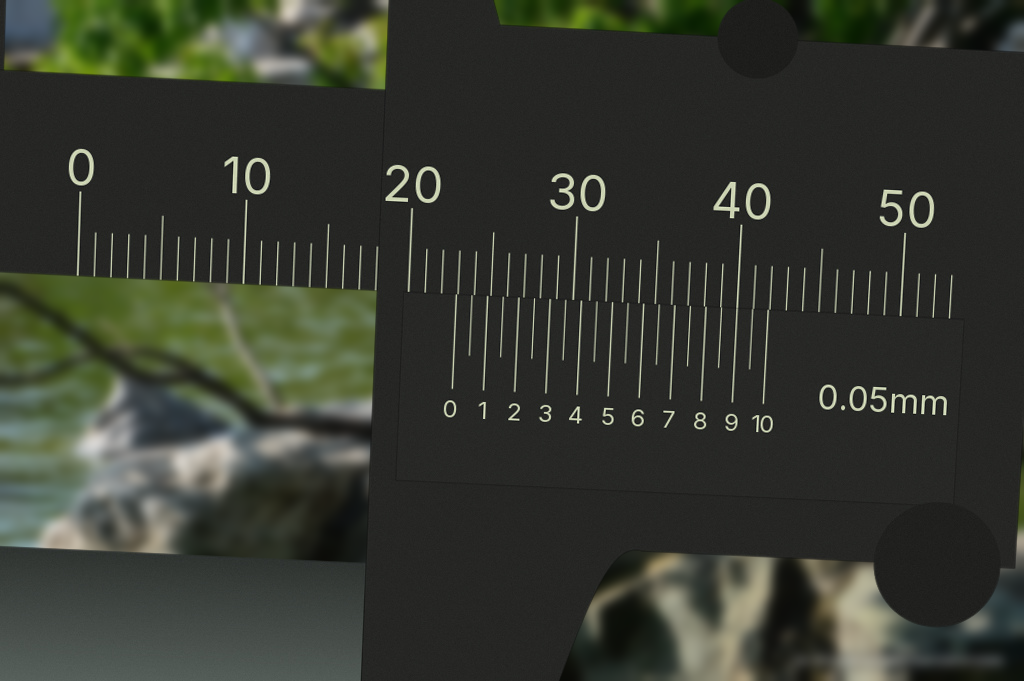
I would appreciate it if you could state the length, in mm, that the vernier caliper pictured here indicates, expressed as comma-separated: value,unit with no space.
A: 22.9,mm
